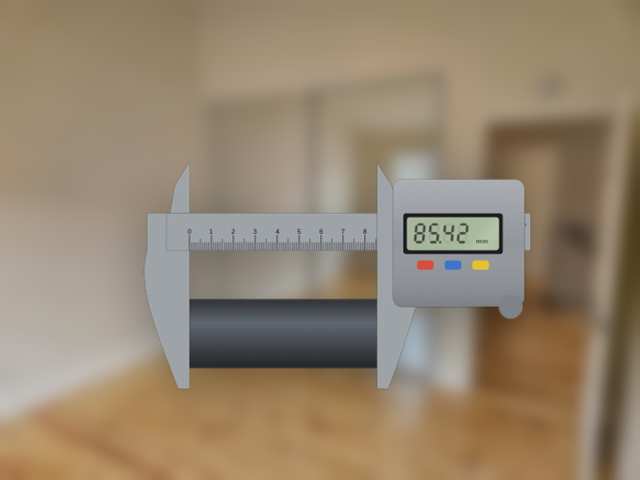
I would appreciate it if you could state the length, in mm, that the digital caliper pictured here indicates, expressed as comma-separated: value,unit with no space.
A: 85.42,mm
